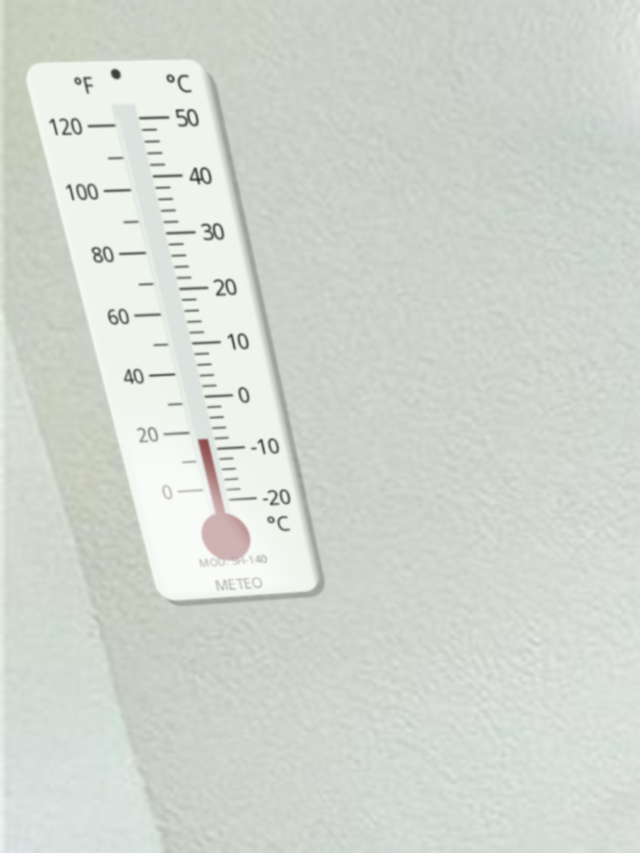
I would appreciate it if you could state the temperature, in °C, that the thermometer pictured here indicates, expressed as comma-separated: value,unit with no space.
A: -8,°C
